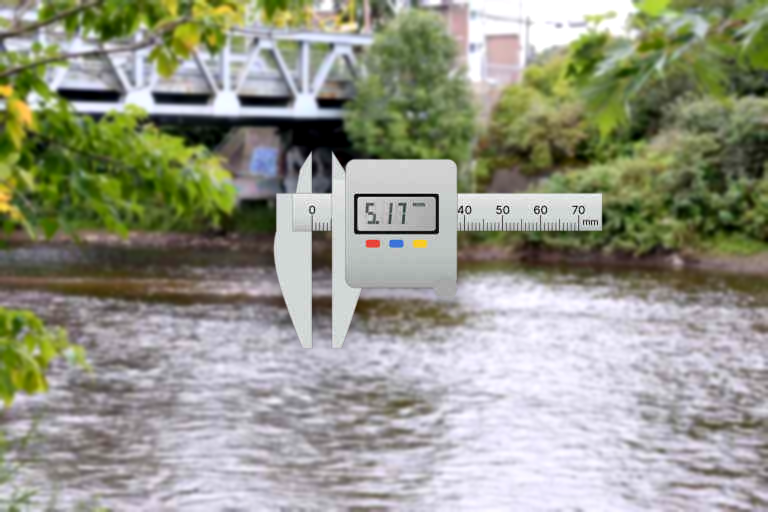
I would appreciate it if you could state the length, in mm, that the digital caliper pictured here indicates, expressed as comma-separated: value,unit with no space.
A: 5.17,mm
